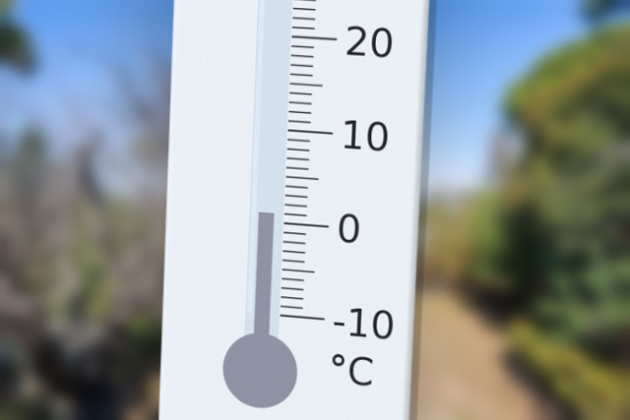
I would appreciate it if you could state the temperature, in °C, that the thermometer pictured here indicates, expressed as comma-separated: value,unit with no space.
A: 1,°C
